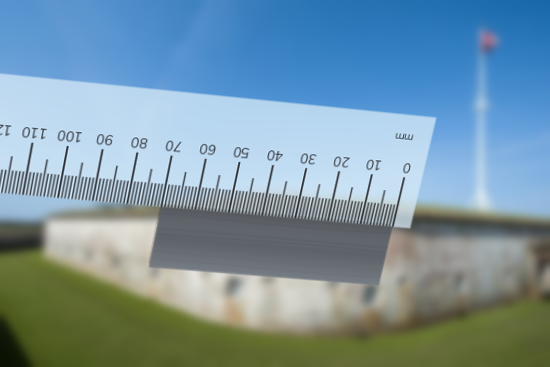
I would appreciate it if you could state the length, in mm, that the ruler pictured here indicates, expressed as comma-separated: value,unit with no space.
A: 70,mm
